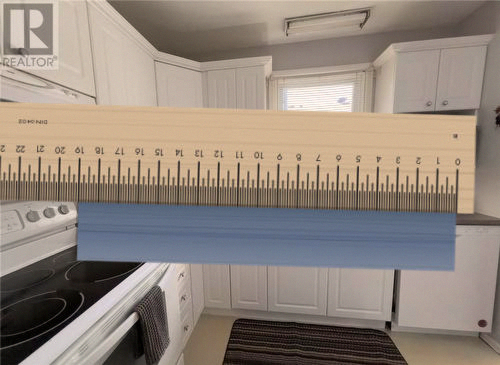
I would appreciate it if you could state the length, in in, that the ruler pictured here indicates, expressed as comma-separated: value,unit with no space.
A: 19,in
